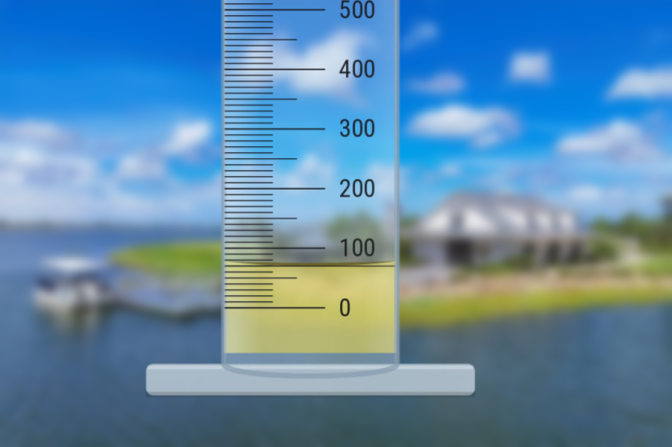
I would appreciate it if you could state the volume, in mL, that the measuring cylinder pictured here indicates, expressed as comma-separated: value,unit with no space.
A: 70,mL
